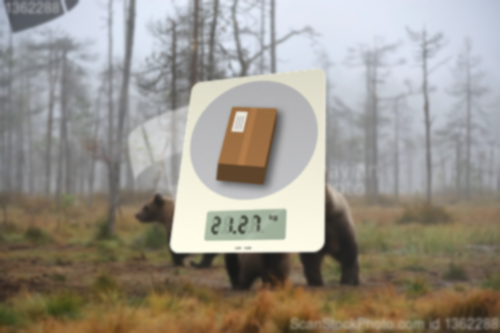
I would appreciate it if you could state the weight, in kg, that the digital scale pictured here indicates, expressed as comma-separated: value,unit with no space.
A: 21.27,kg
